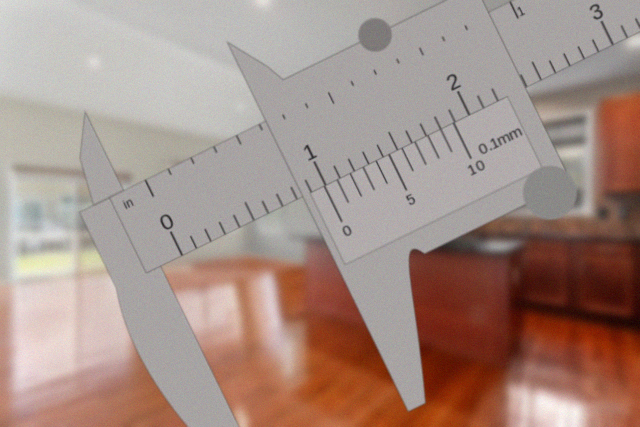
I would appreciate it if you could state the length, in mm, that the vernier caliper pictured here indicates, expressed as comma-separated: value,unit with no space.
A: 9.9,mm
